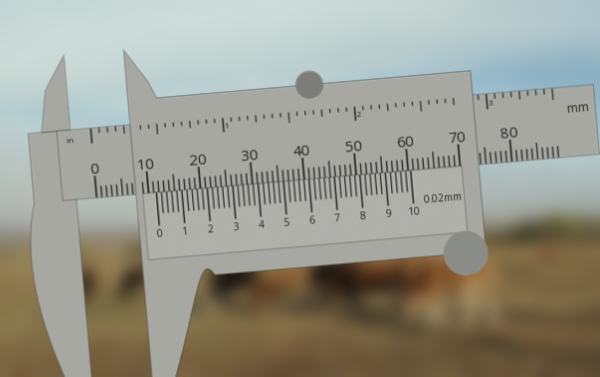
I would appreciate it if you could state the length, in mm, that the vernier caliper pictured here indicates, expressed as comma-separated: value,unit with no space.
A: 11.5,mm
